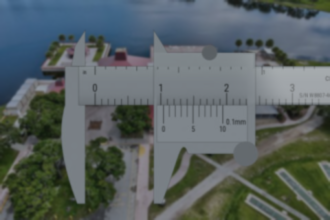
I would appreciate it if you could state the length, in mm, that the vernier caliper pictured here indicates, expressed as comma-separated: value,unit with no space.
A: 10.4,mm
